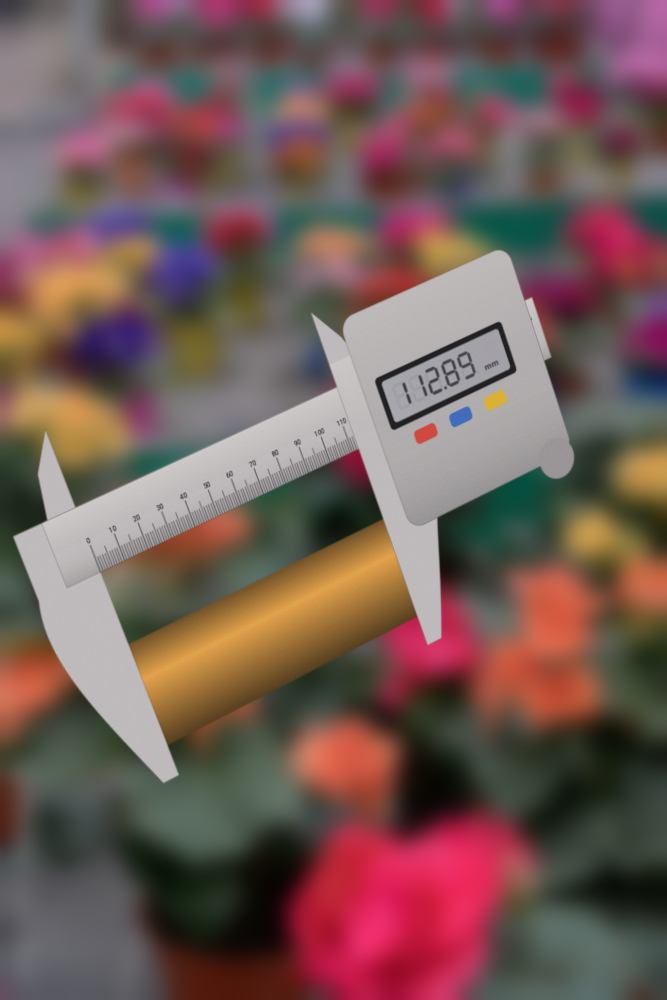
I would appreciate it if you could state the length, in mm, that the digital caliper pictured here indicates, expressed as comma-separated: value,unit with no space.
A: 112.89,mm
